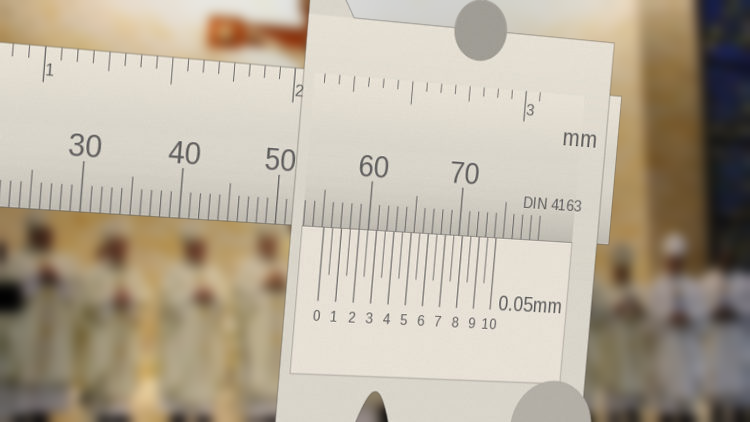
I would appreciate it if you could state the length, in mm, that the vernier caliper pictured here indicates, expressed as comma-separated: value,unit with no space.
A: 55.2,mm
